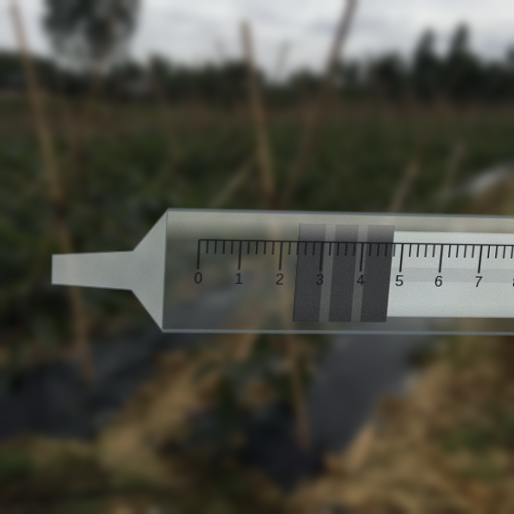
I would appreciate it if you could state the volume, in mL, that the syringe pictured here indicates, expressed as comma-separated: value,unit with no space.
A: 2.4,mL
